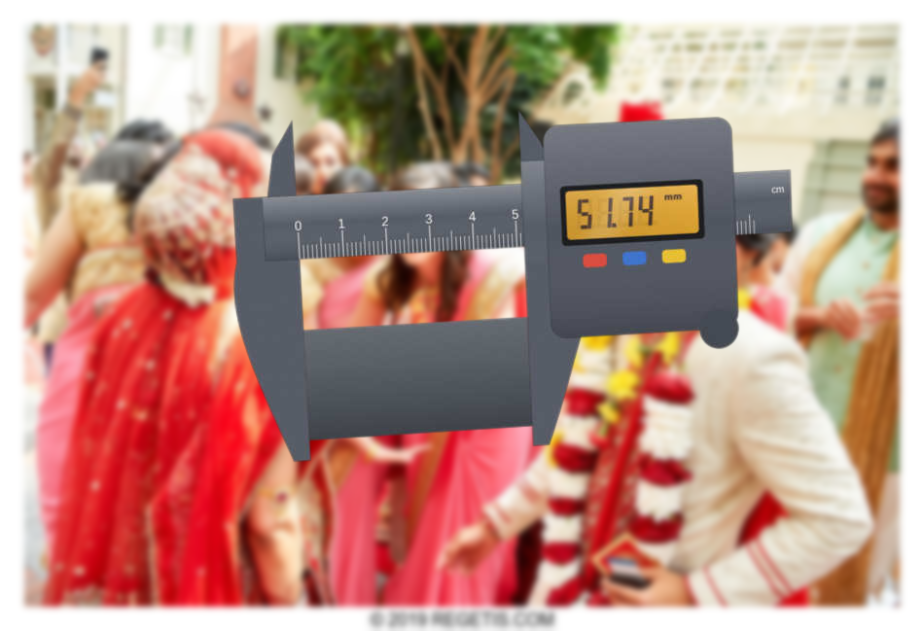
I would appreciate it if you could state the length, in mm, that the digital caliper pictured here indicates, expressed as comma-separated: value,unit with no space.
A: 51.74,mm
